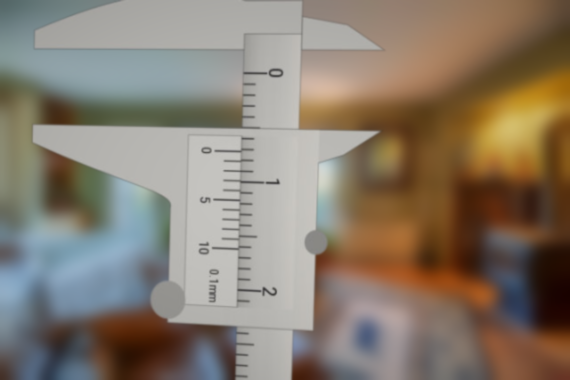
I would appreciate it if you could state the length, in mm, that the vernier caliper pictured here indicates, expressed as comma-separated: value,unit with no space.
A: 7.2,mm
